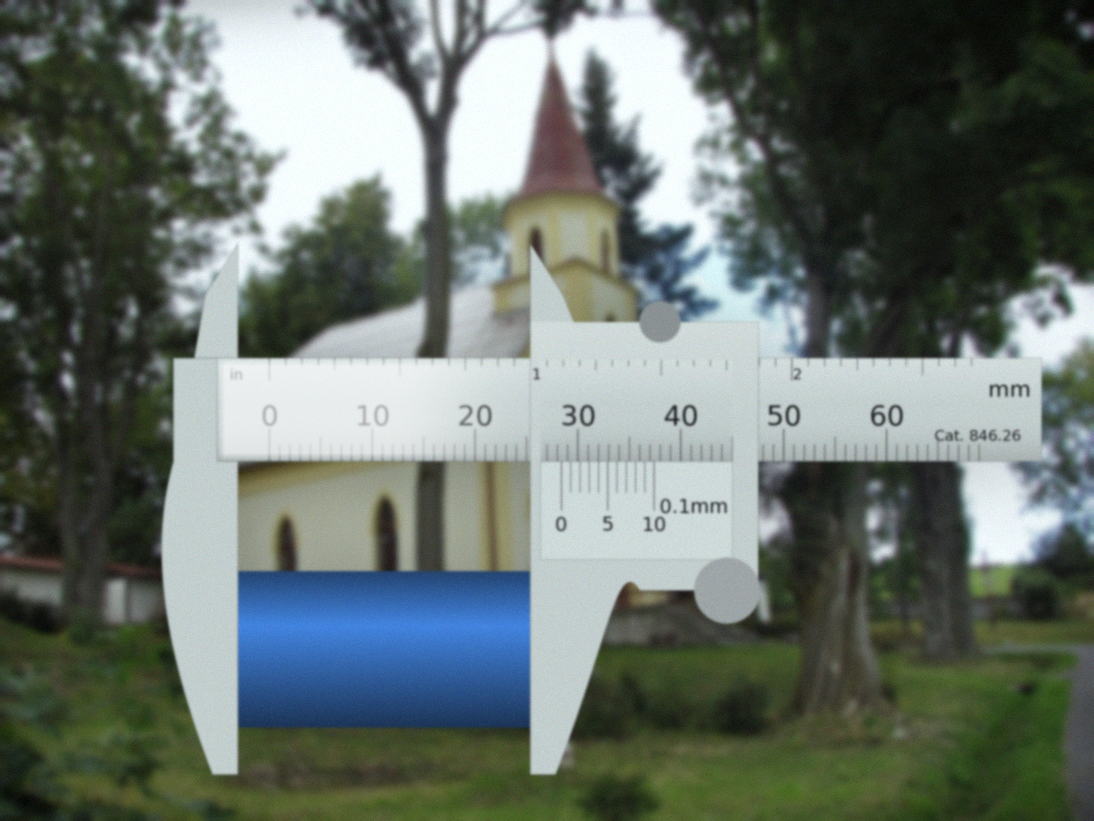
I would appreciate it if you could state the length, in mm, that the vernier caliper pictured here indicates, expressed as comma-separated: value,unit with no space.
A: 28.4,mm
